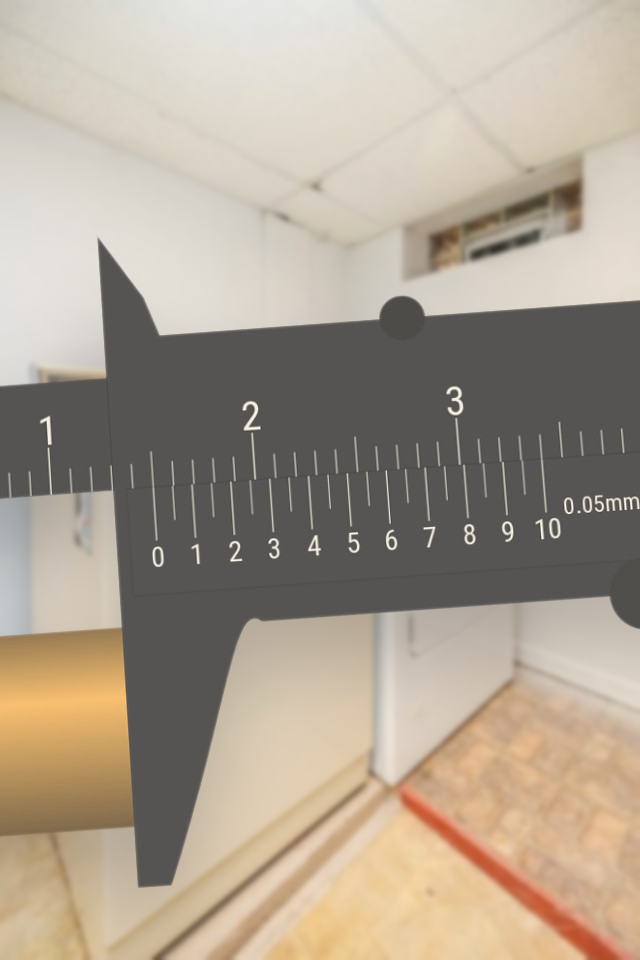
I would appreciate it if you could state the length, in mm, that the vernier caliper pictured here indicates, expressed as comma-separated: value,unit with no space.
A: 15.0,mm
